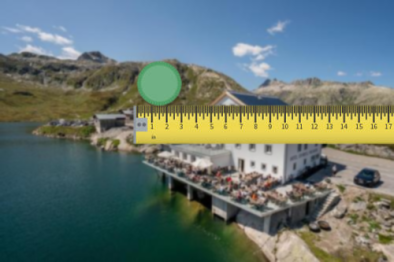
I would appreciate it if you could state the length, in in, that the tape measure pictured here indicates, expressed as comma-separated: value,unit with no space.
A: 3,in
